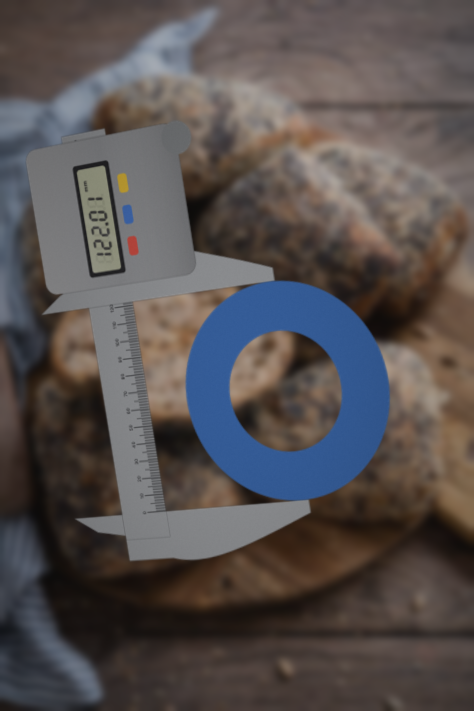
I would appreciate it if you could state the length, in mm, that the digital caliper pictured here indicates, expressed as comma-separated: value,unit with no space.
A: 122.01,mm
